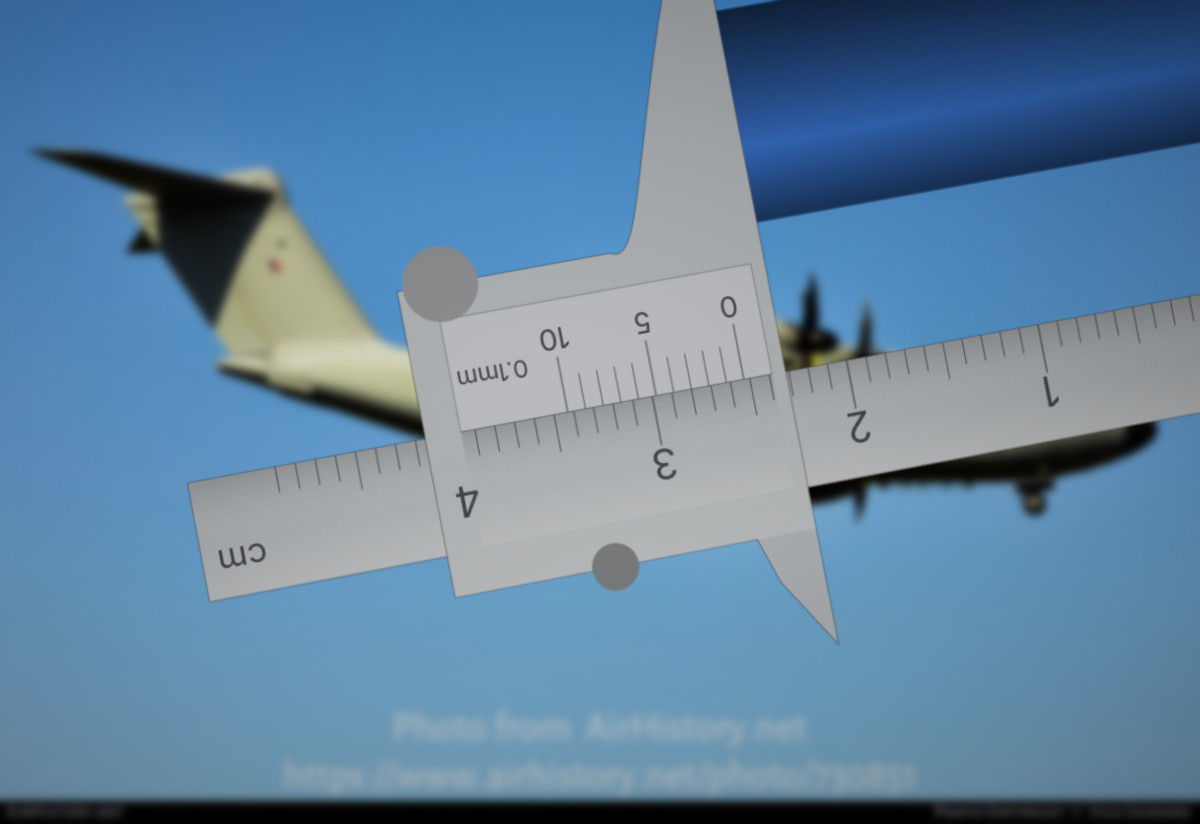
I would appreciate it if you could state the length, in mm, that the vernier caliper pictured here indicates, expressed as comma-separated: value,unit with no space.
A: 25.3,mm
